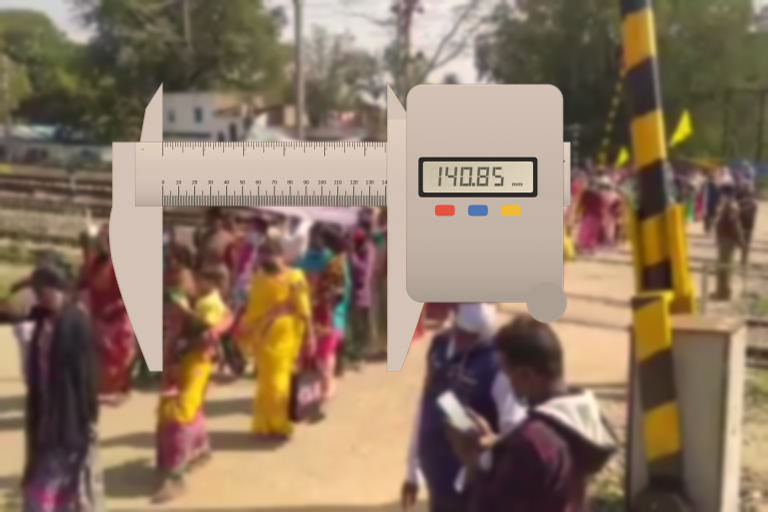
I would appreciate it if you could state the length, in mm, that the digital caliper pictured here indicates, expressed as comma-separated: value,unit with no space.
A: 140.85,mm
